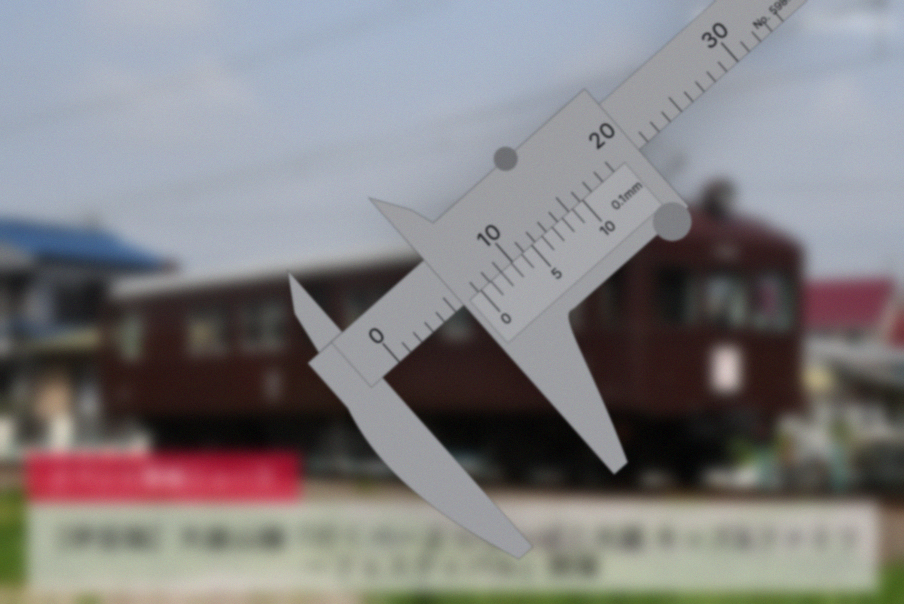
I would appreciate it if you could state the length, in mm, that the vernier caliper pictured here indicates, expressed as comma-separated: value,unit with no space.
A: 7.2,mm
